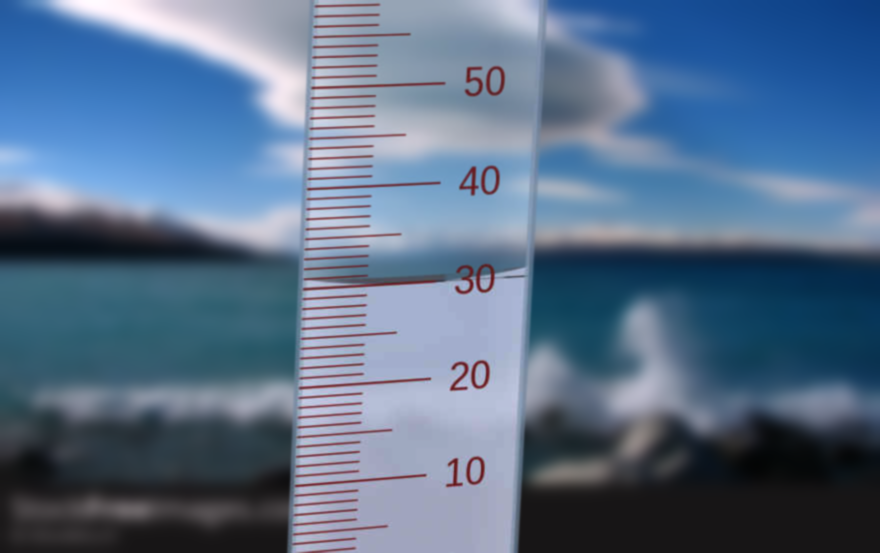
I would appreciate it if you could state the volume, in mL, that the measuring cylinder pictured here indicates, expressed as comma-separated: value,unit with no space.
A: 30,mL
